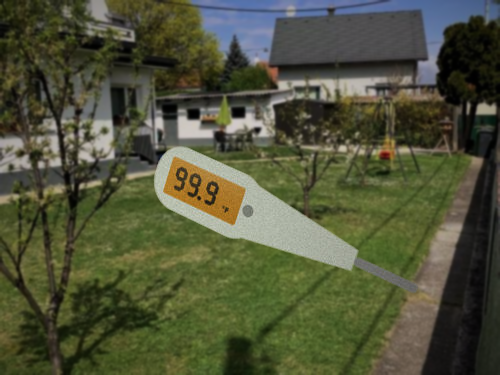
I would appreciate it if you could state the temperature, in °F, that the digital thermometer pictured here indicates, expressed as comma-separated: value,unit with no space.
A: 99.9,°F
